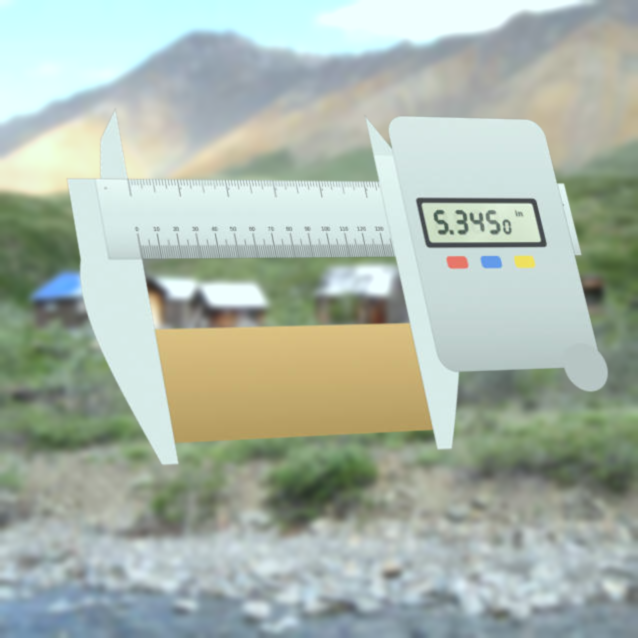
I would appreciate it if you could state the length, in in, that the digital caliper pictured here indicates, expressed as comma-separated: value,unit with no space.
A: 5.3450,in
